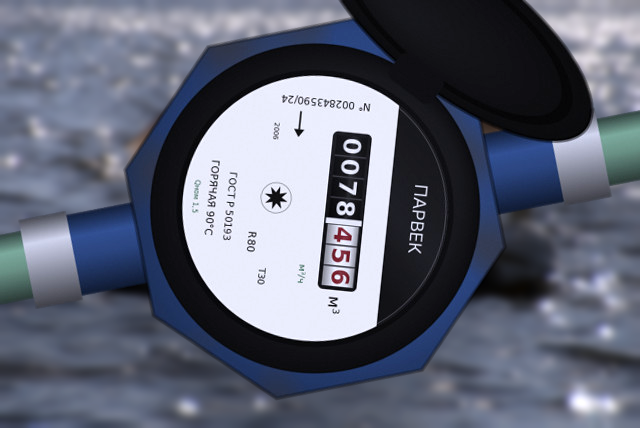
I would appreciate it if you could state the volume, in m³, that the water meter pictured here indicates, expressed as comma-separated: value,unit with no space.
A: 78.456,m³
